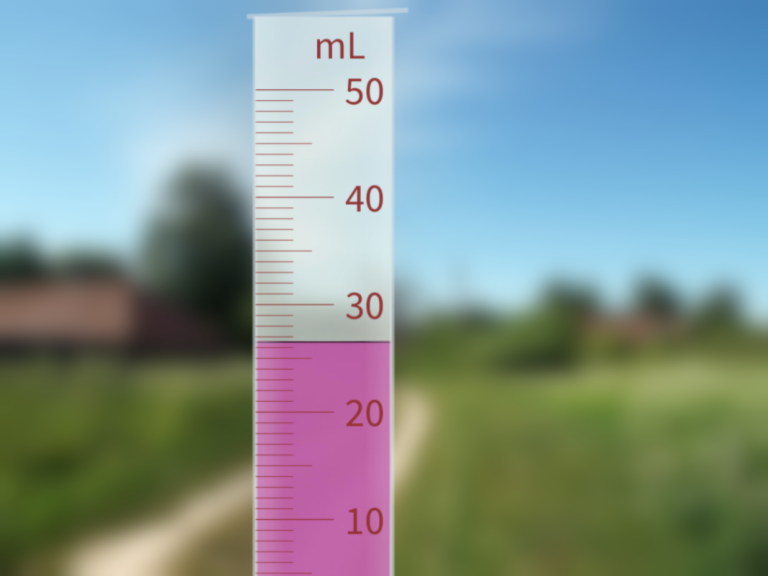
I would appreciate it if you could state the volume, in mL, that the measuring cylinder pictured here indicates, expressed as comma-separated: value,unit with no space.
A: 26.5,mL
